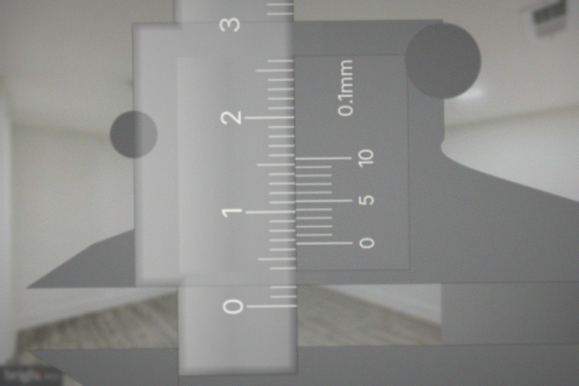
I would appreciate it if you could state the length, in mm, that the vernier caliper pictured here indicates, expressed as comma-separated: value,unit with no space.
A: 6.6,mm
